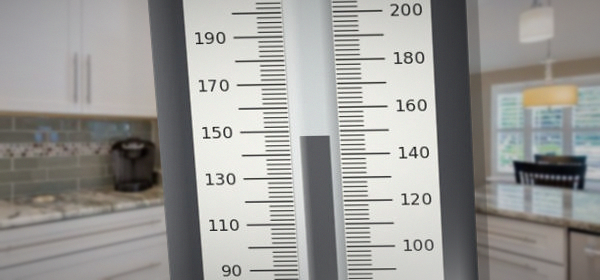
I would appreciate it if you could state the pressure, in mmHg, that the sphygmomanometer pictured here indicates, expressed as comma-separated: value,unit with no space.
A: 148,mmHg
